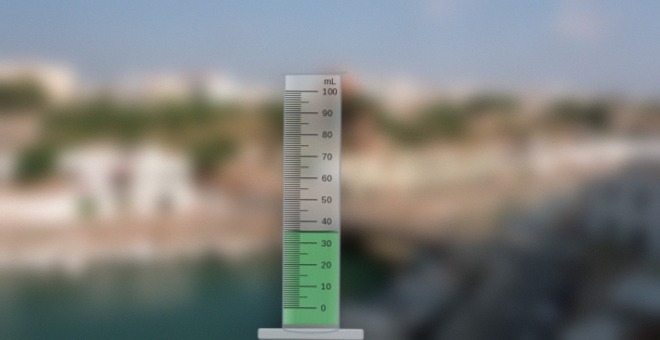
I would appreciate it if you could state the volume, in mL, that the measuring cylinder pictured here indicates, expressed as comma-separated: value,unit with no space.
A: 35,mL
